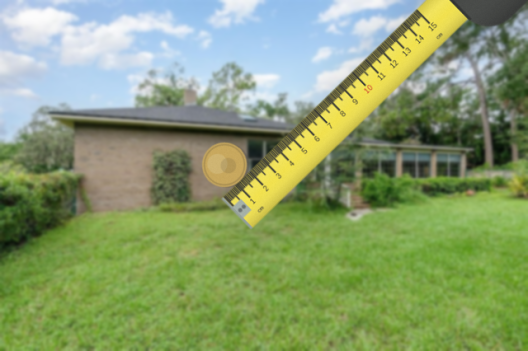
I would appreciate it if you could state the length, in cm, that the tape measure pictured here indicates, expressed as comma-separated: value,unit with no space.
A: 2.5,cm
